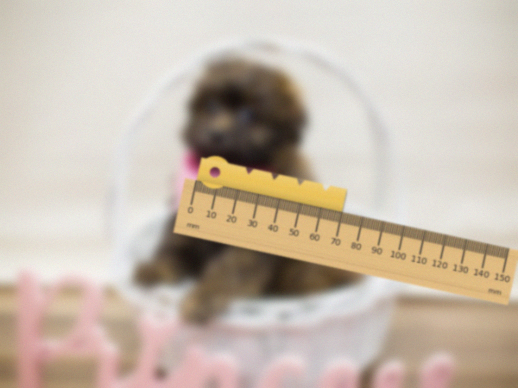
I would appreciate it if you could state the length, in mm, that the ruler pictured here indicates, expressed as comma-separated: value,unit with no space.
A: 70,mm
